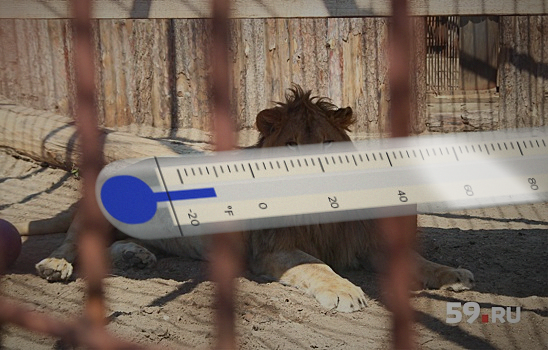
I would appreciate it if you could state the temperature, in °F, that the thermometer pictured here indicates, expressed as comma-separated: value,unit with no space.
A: -12,°F
